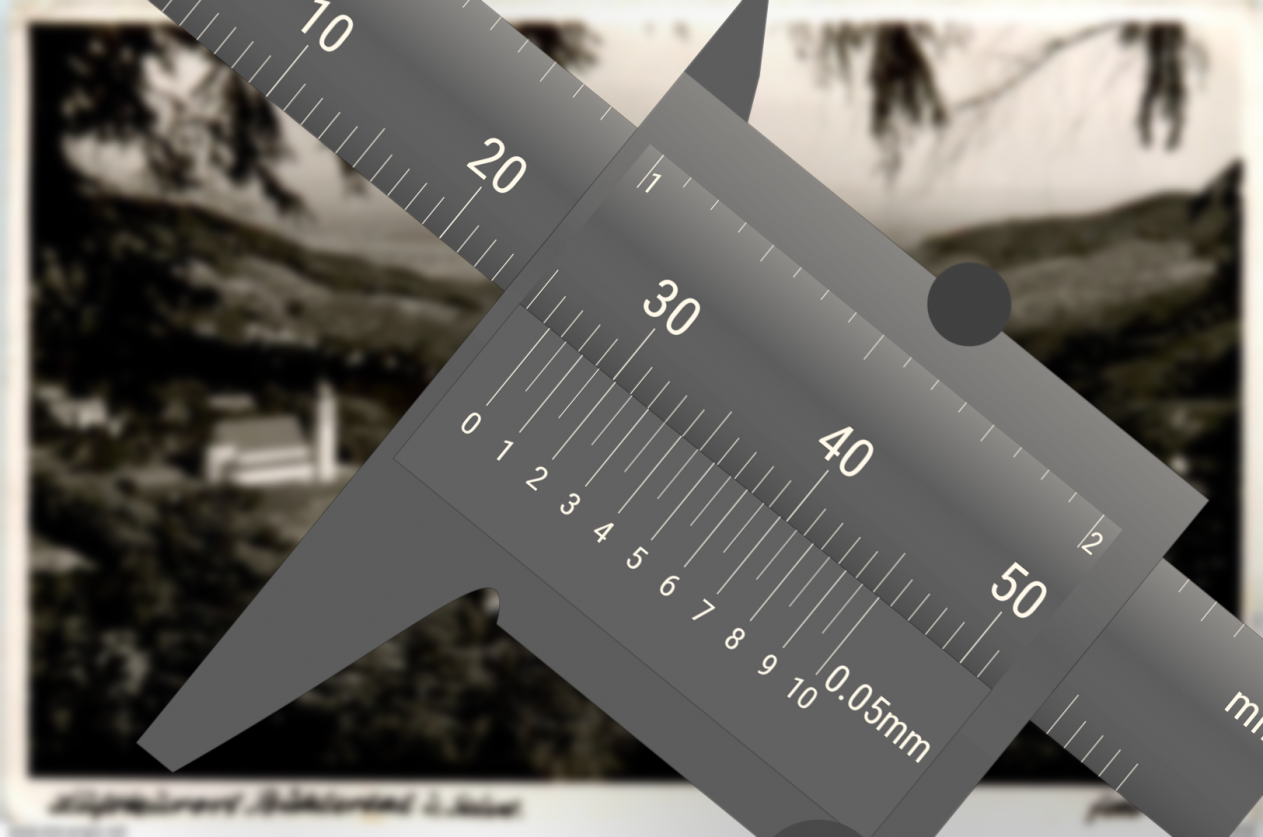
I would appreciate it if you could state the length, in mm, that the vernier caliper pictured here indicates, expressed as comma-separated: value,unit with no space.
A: 26.35,mm
